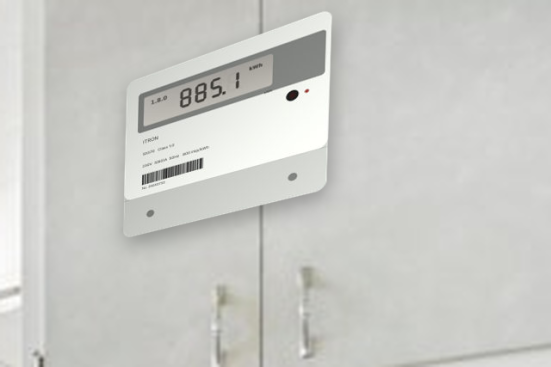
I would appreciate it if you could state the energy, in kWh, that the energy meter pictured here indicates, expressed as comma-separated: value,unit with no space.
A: 885.1,kWh
